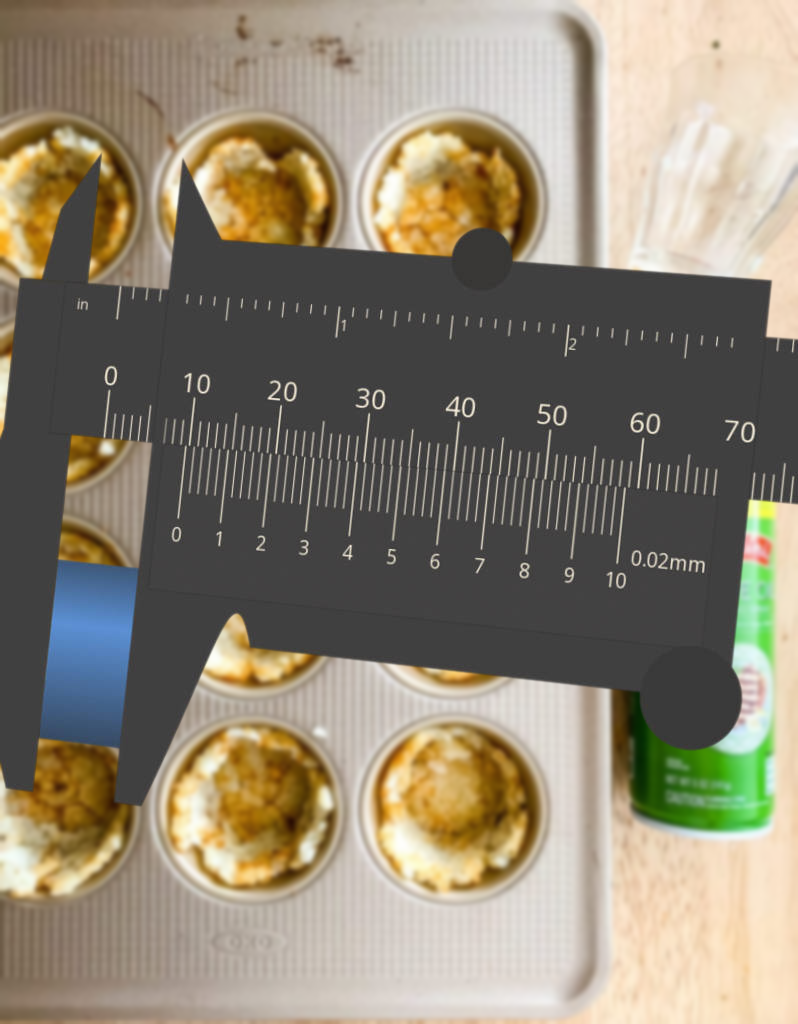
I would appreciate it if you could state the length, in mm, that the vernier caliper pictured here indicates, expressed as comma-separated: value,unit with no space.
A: 9.6,mm
